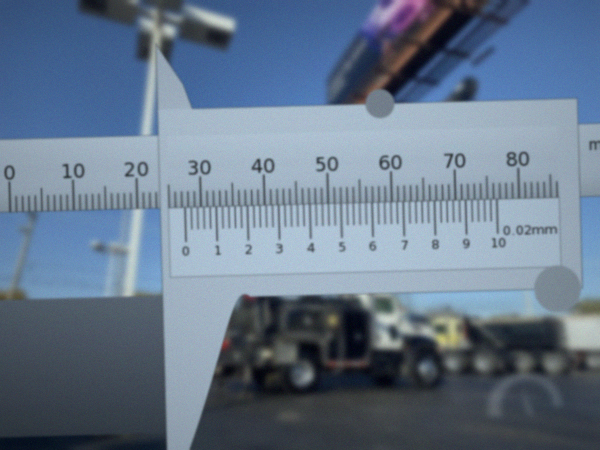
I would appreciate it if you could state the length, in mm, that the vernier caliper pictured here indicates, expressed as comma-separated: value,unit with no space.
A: 27.5,mm
